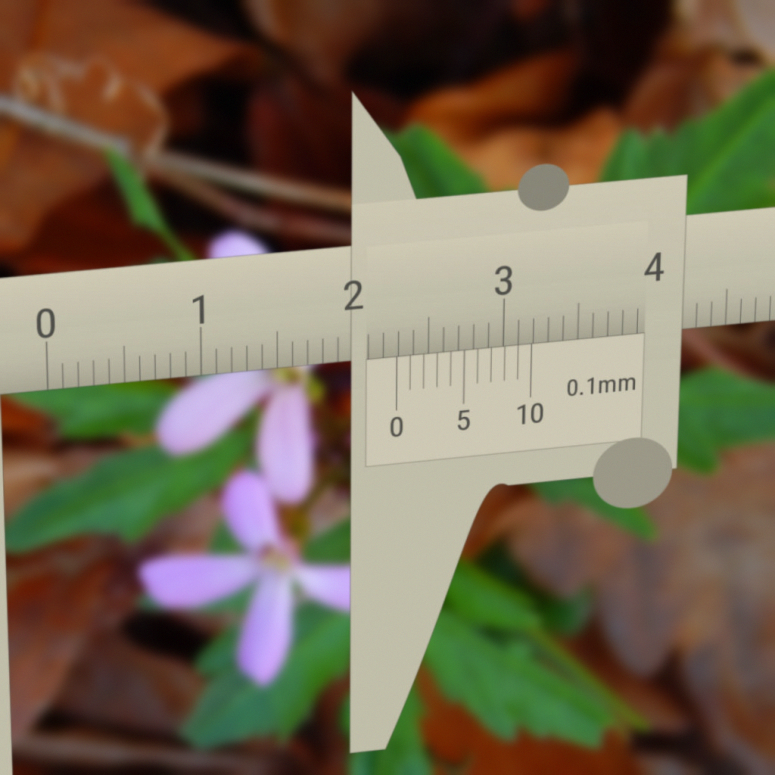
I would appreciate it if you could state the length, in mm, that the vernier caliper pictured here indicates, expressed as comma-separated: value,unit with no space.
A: 22.9,mm
